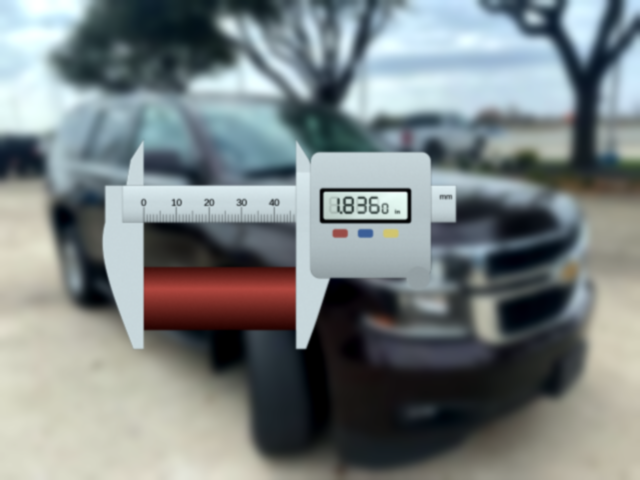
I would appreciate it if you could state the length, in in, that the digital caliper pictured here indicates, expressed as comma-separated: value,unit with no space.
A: 1.8360,in
